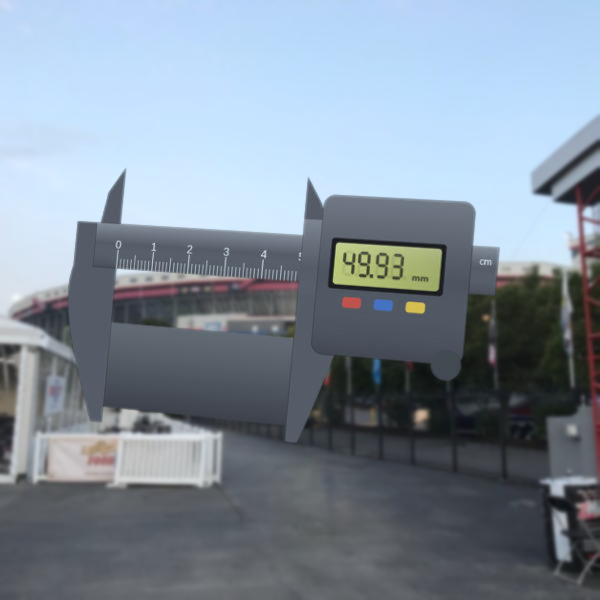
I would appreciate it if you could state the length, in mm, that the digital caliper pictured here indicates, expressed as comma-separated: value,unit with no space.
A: 49.93,mm
